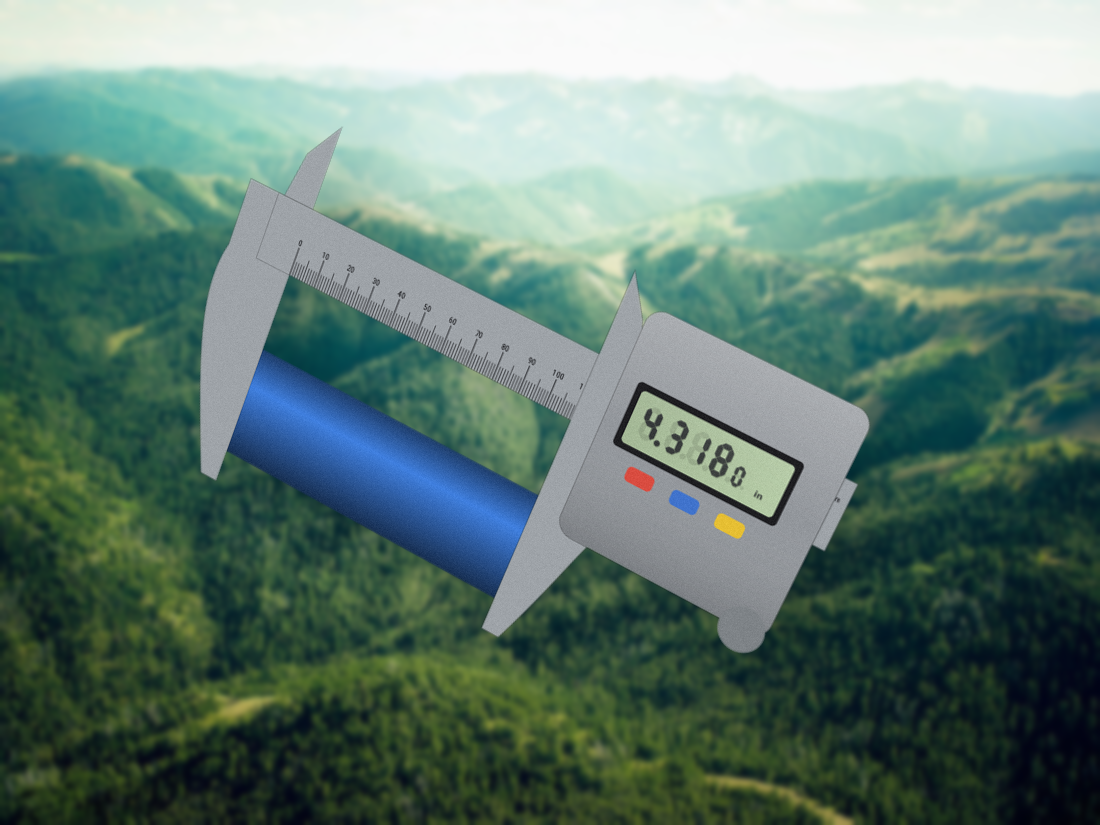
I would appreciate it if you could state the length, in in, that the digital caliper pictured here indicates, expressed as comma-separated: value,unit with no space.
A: 4.3180,in
